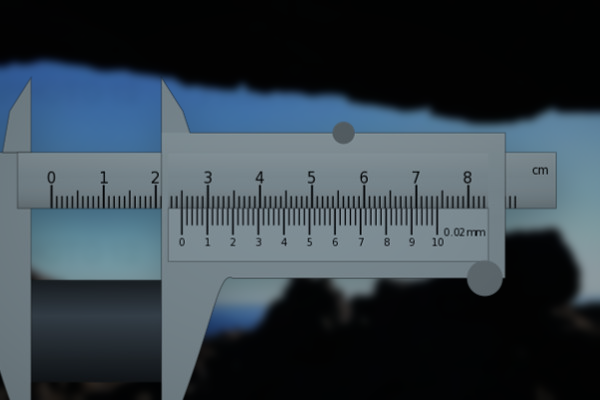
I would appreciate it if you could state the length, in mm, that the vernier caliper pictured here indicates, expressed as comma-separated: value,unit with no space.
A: 25.0,mm
